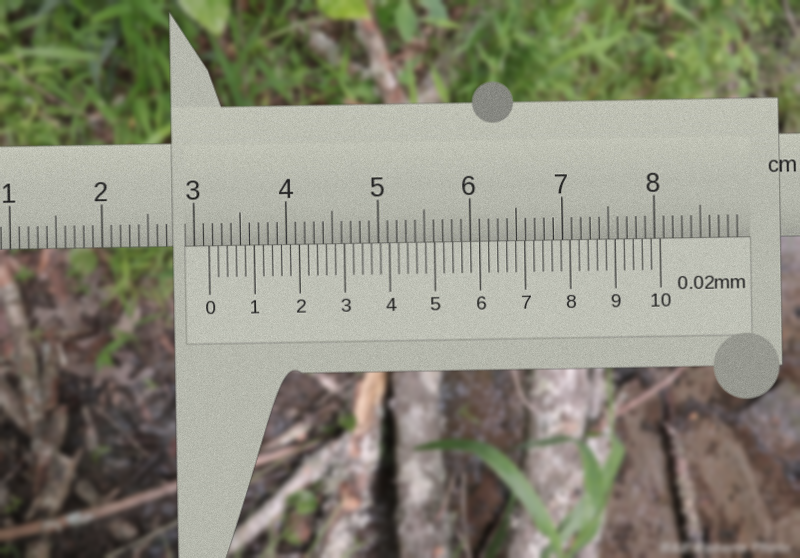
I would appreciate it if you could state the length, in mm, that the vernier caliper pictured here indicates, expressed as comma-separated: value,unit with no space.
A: 31.6,mm
